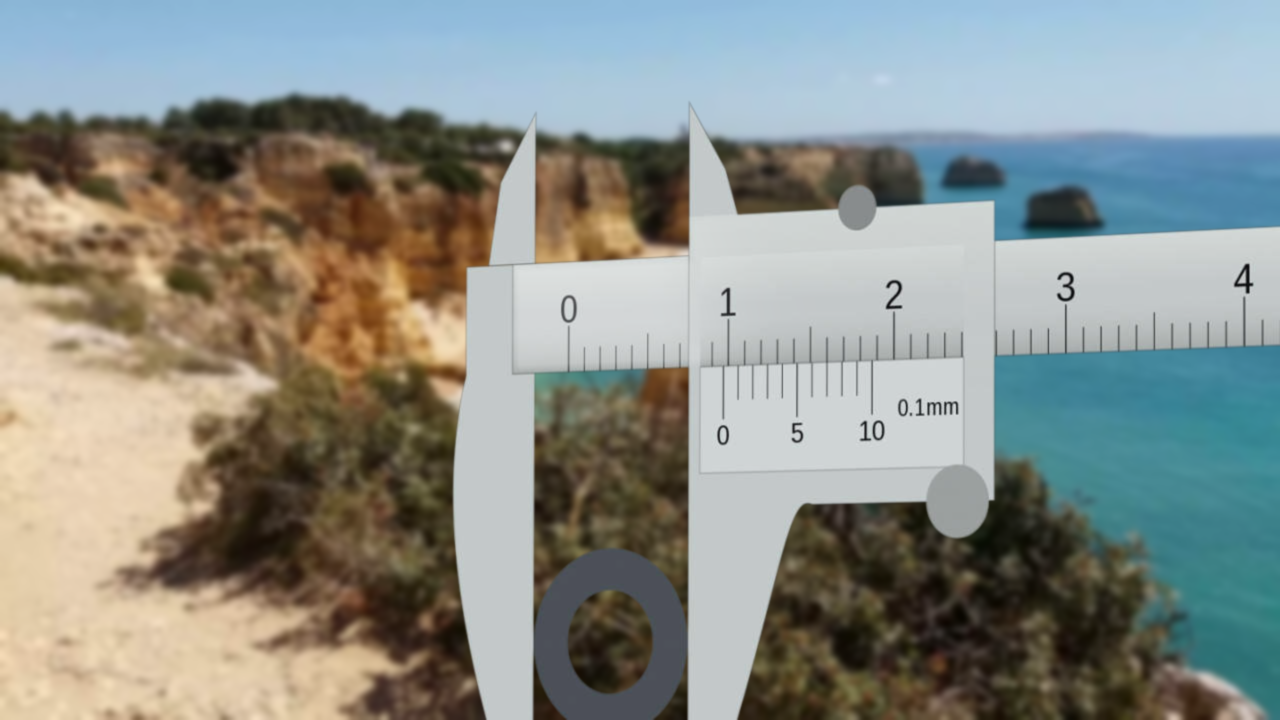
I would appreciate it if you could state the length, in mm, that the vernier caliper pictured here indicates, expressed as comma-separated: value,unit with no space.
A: 9.7,mm
